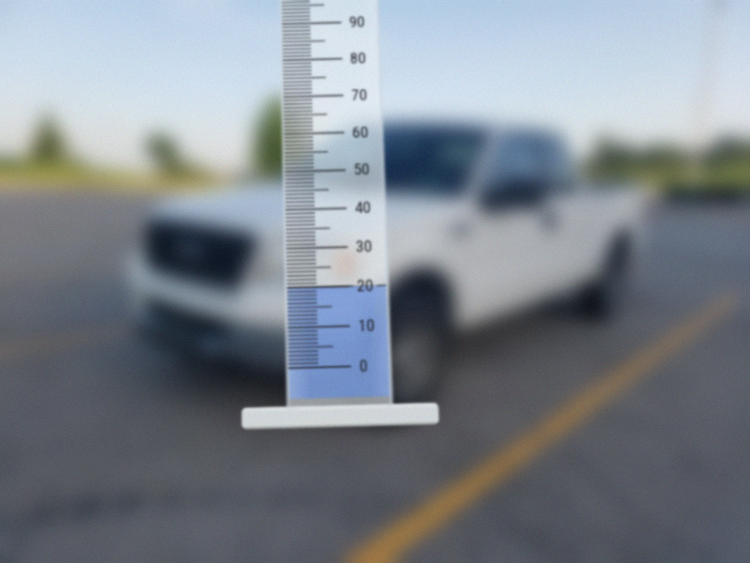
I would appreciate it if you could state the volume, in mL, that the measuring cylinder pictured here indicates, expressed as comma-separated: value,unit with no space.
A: 20,mL
